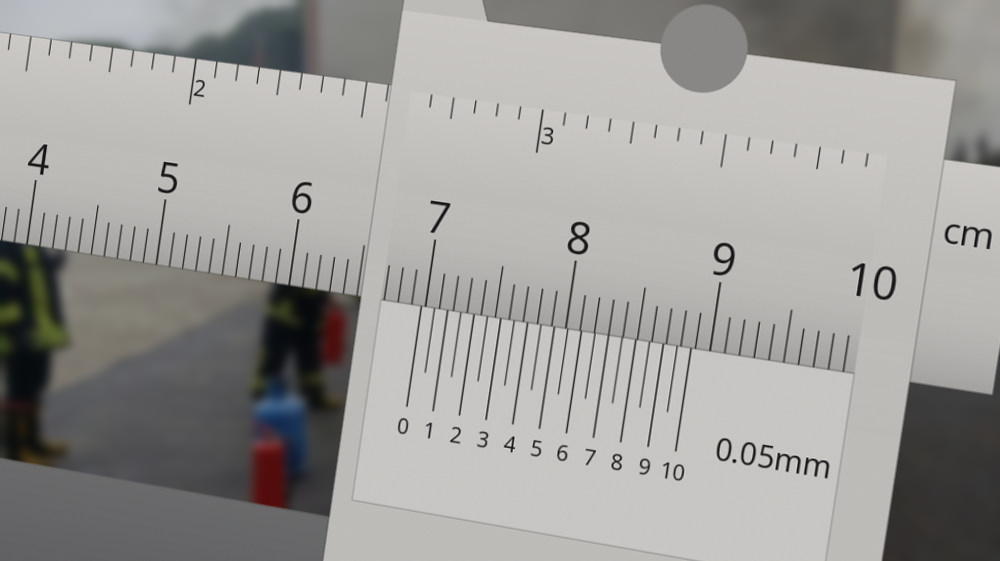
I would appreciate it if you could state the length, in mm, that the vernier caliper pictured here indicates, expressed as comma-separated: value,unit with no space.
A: 69.7,mm
